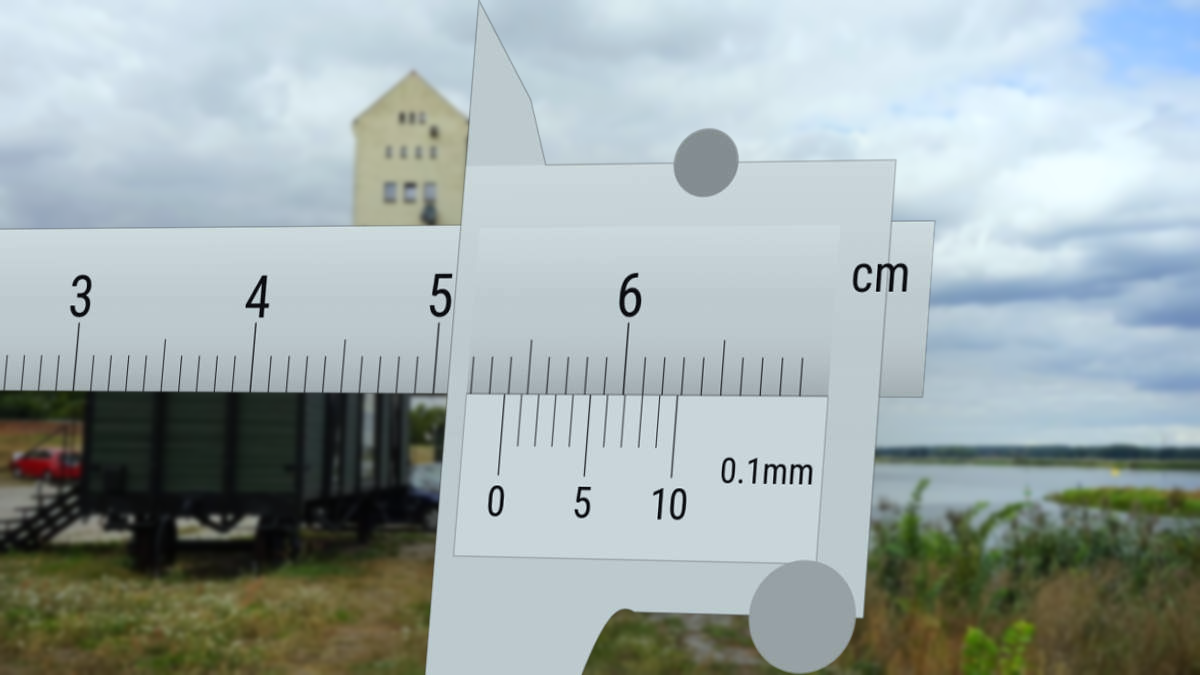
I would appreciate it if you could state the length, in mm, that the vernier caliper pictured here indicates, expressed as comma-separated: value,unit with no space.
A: 53.8,mm
